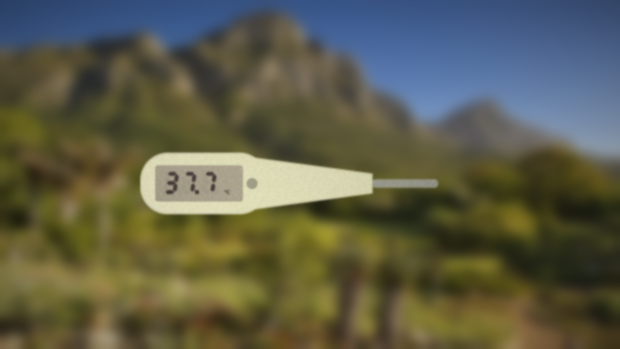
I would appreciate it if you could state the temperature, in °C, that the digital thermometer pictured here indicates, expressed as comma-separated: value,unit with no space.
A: 37.7,°C
